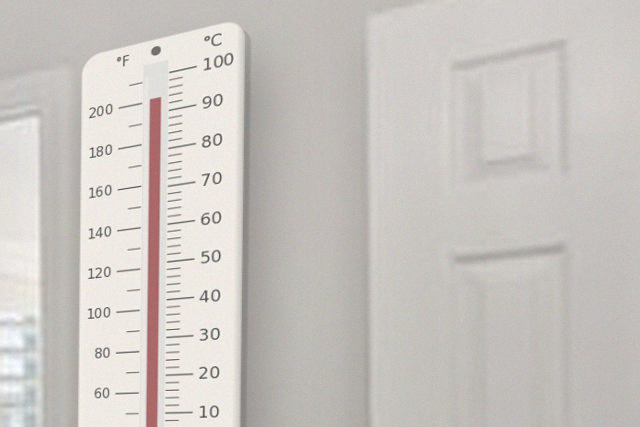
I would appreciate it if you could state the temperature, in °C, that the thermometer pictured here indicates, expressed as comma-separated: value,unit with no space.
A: 94,°C
